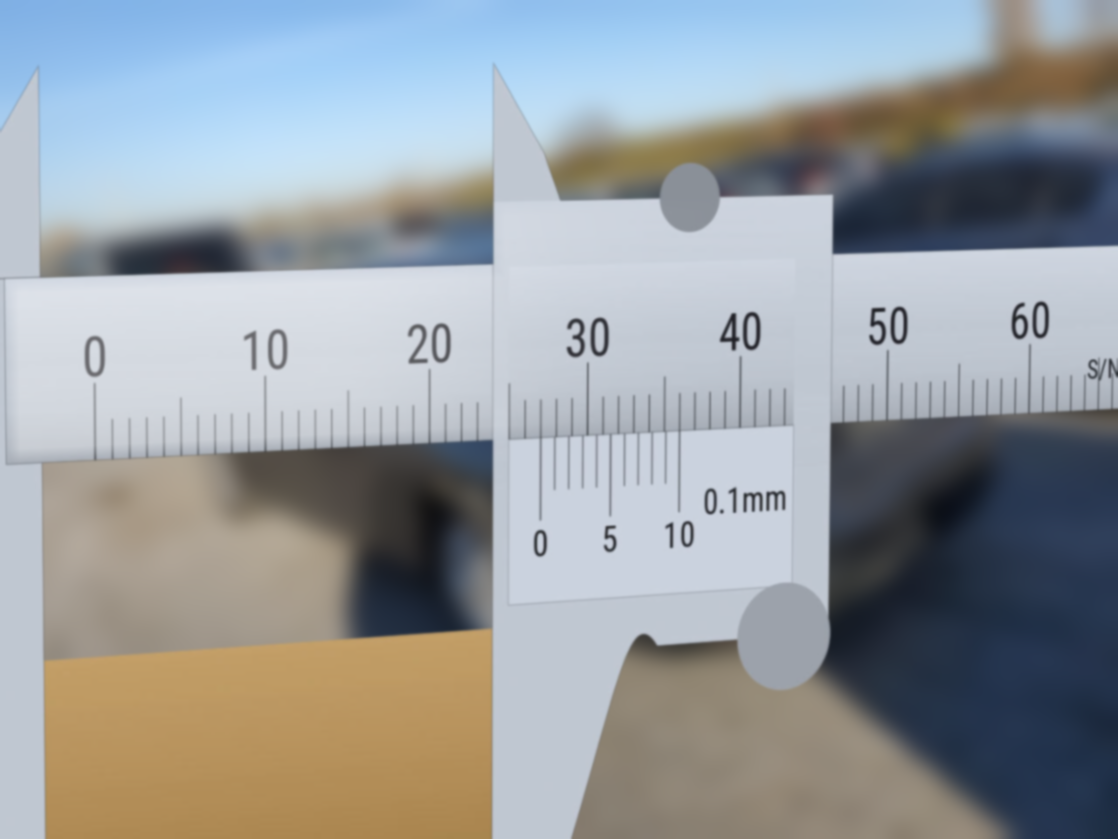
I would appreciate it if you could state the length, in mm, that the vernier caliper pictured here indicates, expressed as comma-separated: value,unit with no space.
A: 27.0,mm
